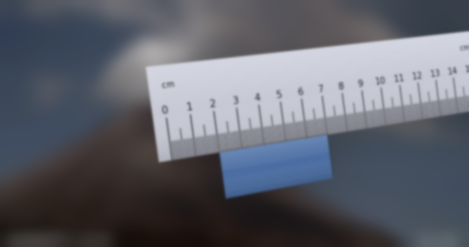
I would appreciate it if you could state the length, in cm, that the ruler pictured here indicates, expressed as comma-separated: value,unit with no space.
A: 5,cm
